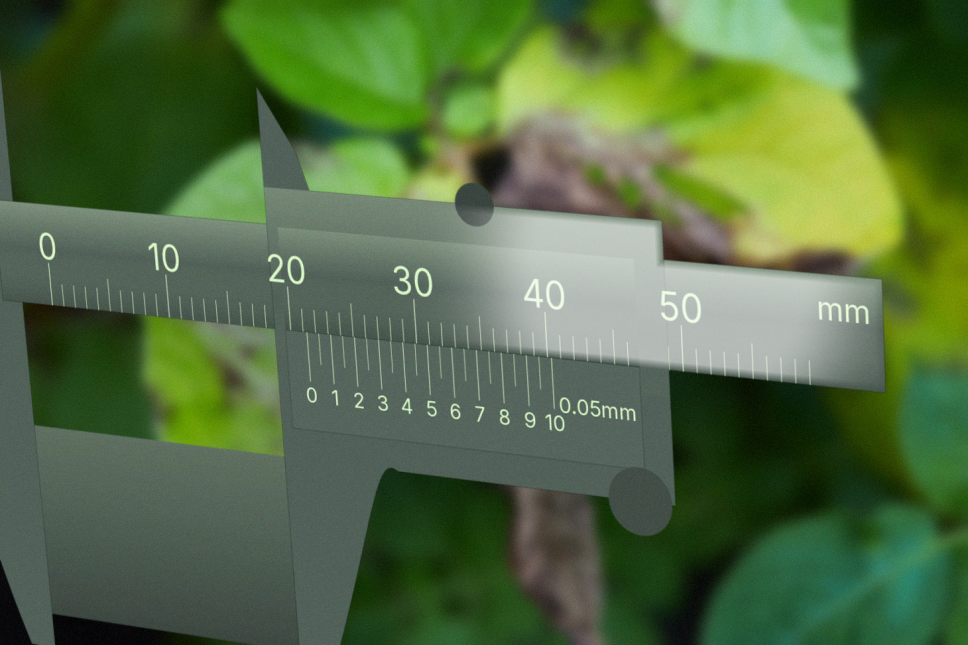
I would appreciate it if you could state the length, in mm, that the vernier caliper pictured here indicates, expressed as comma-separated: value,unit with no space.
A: 21.3,mm
